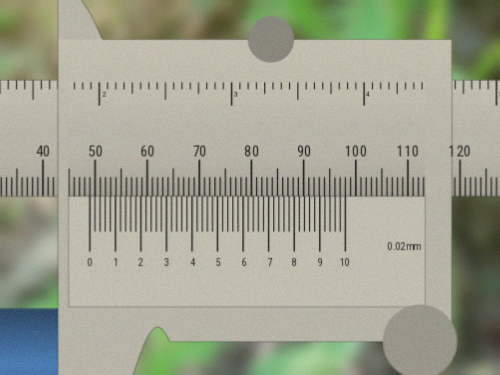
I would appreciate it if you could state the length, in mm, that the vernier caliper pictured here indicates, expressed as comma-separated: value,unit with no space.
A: 49.0,mm
